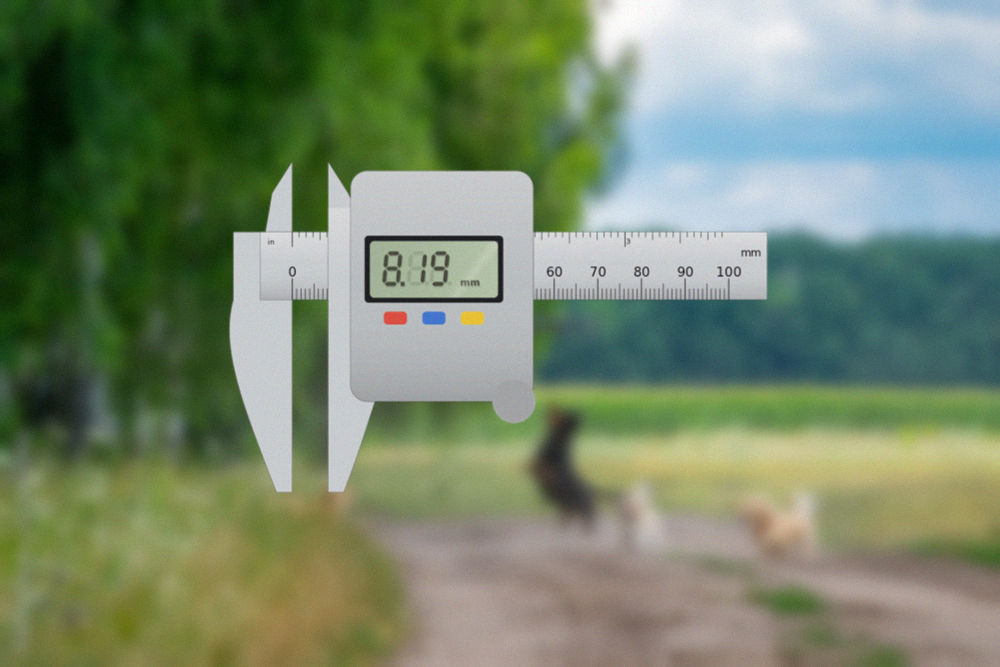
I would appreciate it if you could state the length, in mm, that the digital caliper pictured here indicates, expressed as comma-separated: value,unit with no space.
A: 8.19,mm
